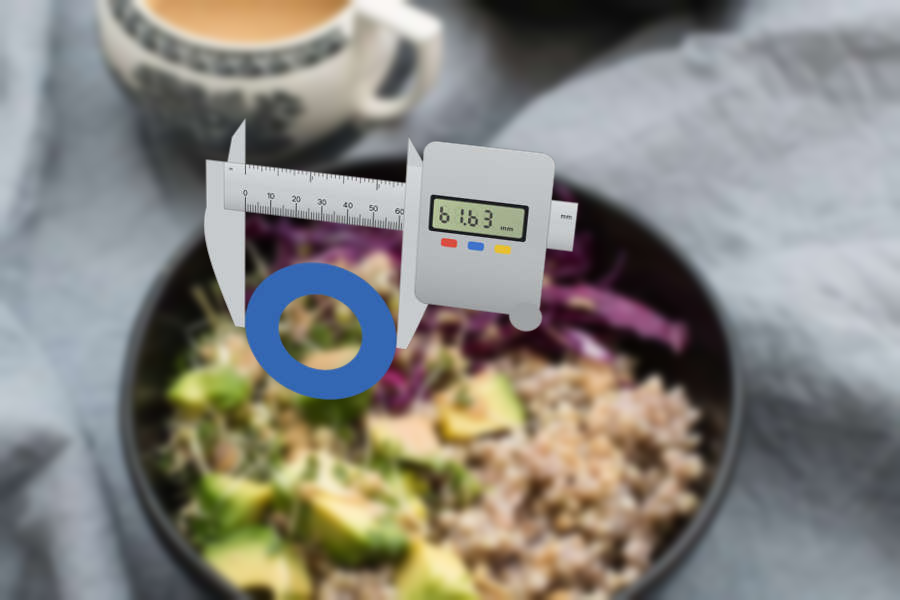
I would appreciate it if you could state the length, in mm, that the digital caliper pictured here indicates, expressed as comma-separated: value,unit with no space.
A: 61.63,mm
